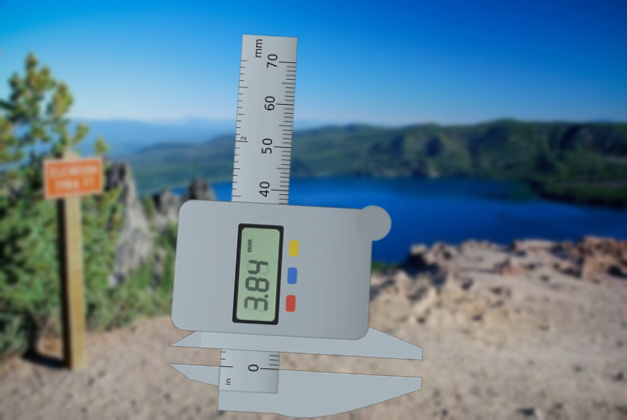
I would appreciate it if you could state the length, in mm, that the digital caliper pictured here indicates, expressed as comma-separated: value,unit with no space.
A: 3.84,mm
